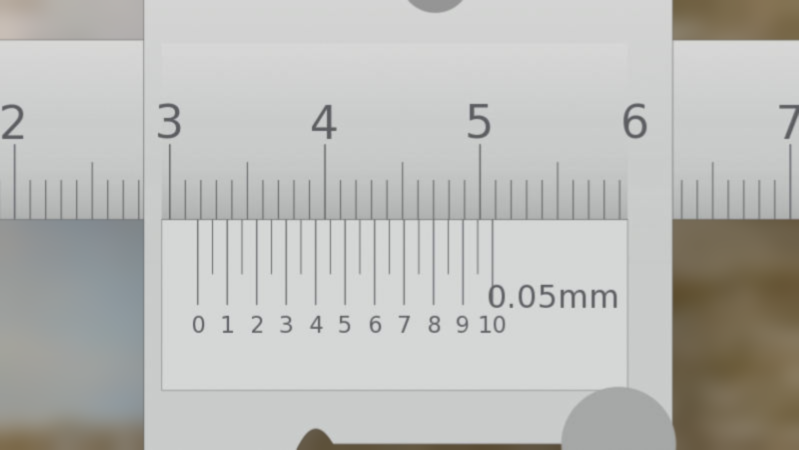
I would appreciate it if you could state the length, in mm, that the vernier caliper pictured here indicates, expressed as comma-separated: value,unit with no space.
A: 31.8,mm
